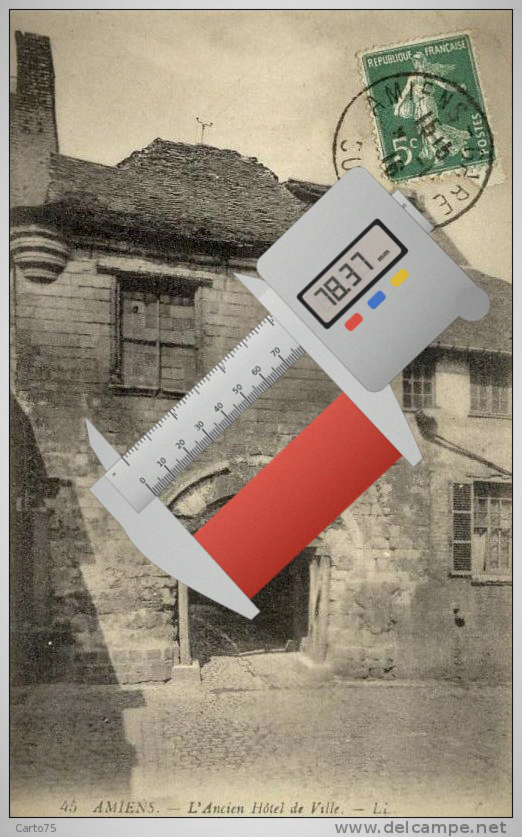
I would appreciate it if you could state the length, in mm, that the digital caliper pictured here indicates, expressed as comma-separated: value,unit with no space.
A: 78.37,mm
